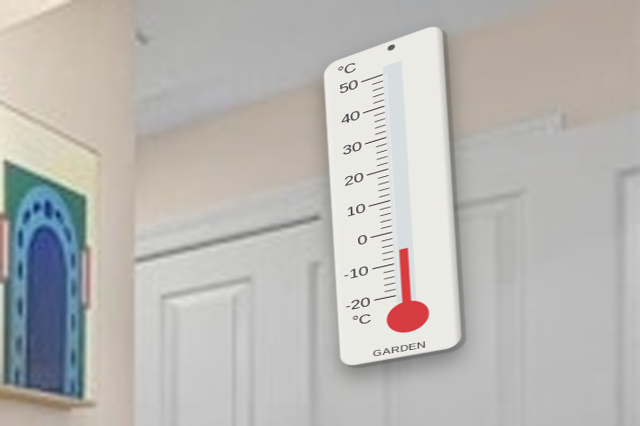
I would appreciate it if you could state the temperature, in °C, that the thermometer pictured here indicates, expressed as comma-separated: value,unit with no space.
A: -6,°C
